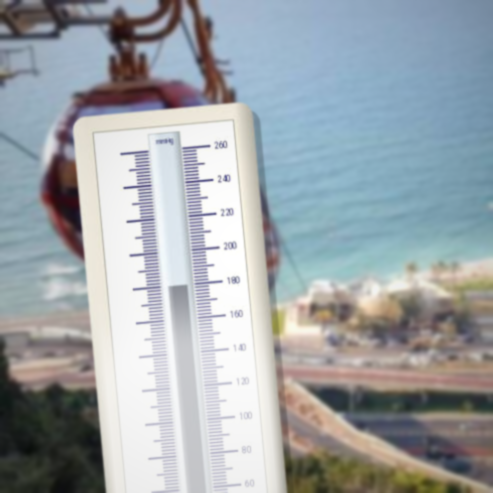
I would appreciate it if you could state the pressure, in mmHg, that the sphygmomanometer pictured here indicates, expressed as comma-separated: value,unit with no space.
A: 180,mmHg
